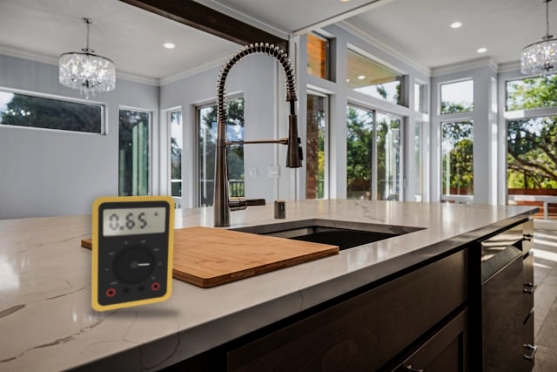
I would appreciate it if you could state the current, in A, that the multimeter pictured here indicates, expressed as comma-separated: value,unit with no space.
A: 0.65,A
